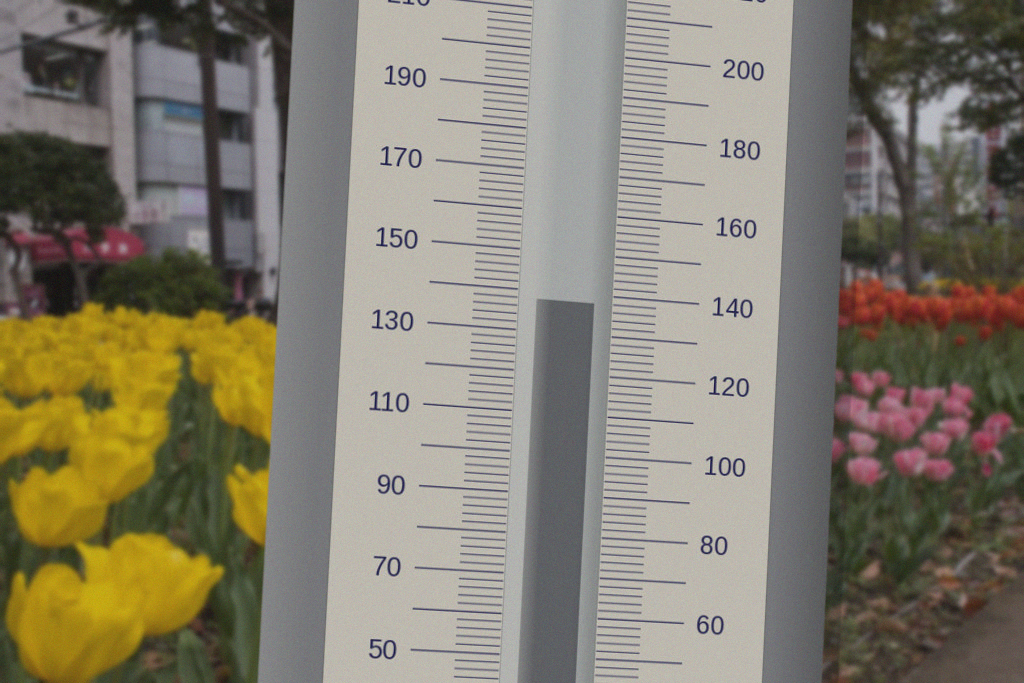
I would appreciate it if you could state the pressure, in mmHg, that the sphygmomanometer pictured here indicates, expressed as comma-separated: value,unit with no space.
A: 138,mmHg
